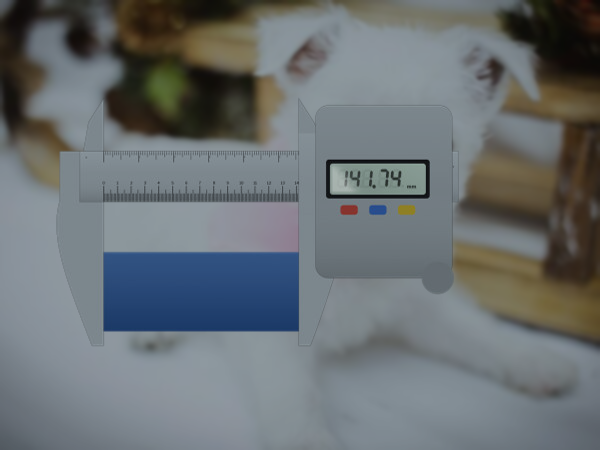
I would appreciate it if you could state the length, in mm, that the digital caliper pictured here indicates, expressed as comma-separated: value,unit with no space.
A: 141.74,mm
